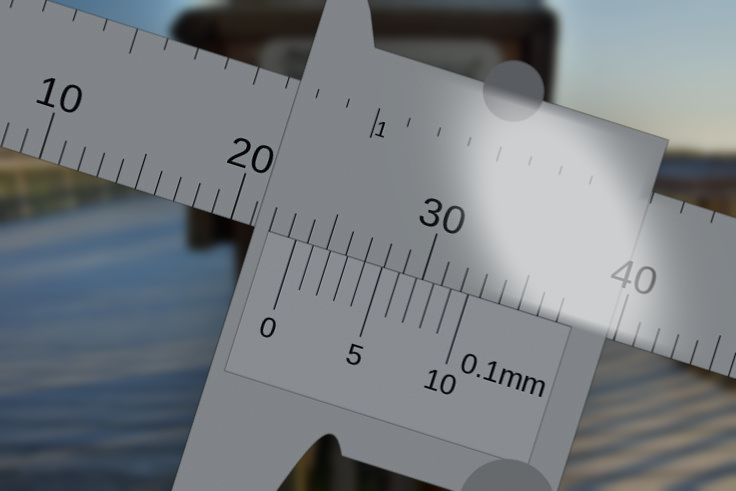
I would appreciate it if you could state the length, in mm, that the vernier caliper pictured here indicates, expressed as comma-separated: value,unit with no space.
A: 23.4,mm
